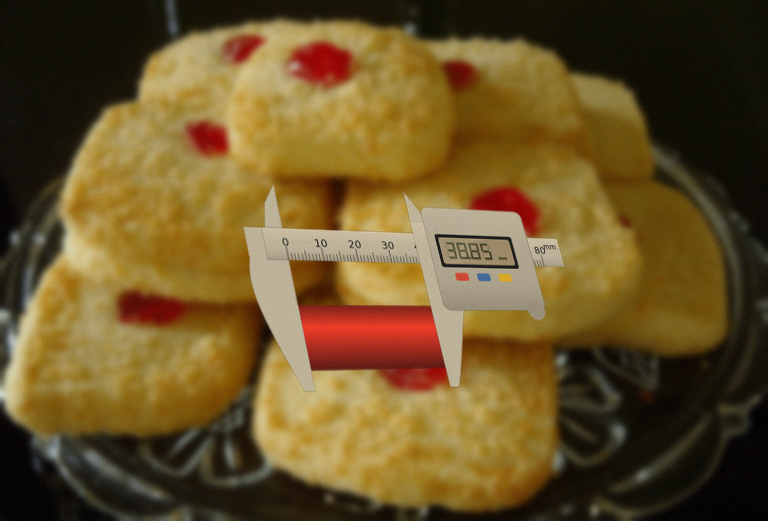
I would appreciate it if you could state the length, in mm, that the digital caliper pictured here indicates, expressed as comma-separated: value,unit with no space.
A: 38.85,mm
